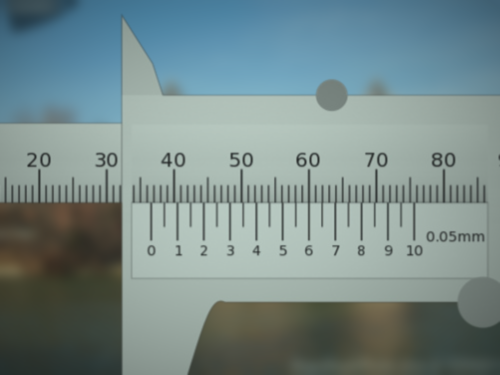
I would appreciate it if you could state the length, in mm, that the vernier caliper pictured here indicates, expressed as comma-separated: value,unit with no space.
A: 36.6,mm
